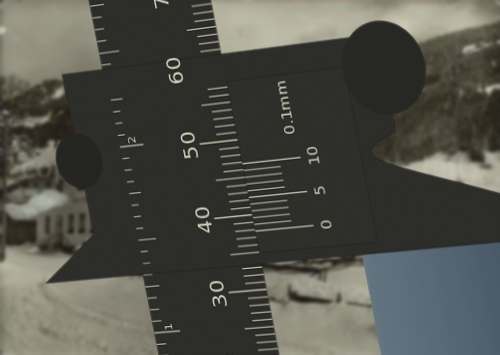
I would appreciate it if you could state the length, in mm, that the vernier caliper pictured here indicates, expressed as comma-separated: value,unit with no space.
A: 37.8,mm
